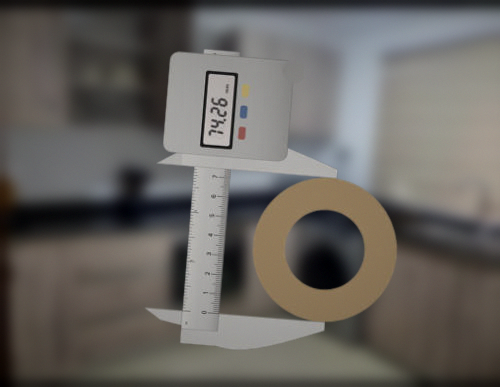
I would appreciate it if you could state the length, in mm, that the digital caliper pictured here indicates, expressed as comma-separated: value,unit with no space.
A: 74.26,mm
